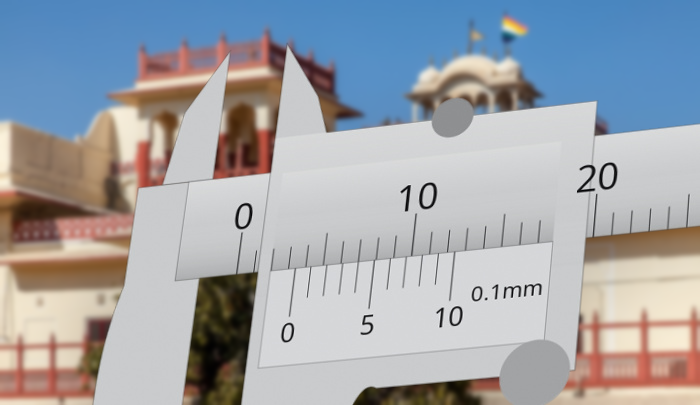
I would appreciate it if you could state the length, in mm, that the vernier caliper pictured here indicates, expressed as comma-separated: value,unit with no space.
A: 3.4,mm
